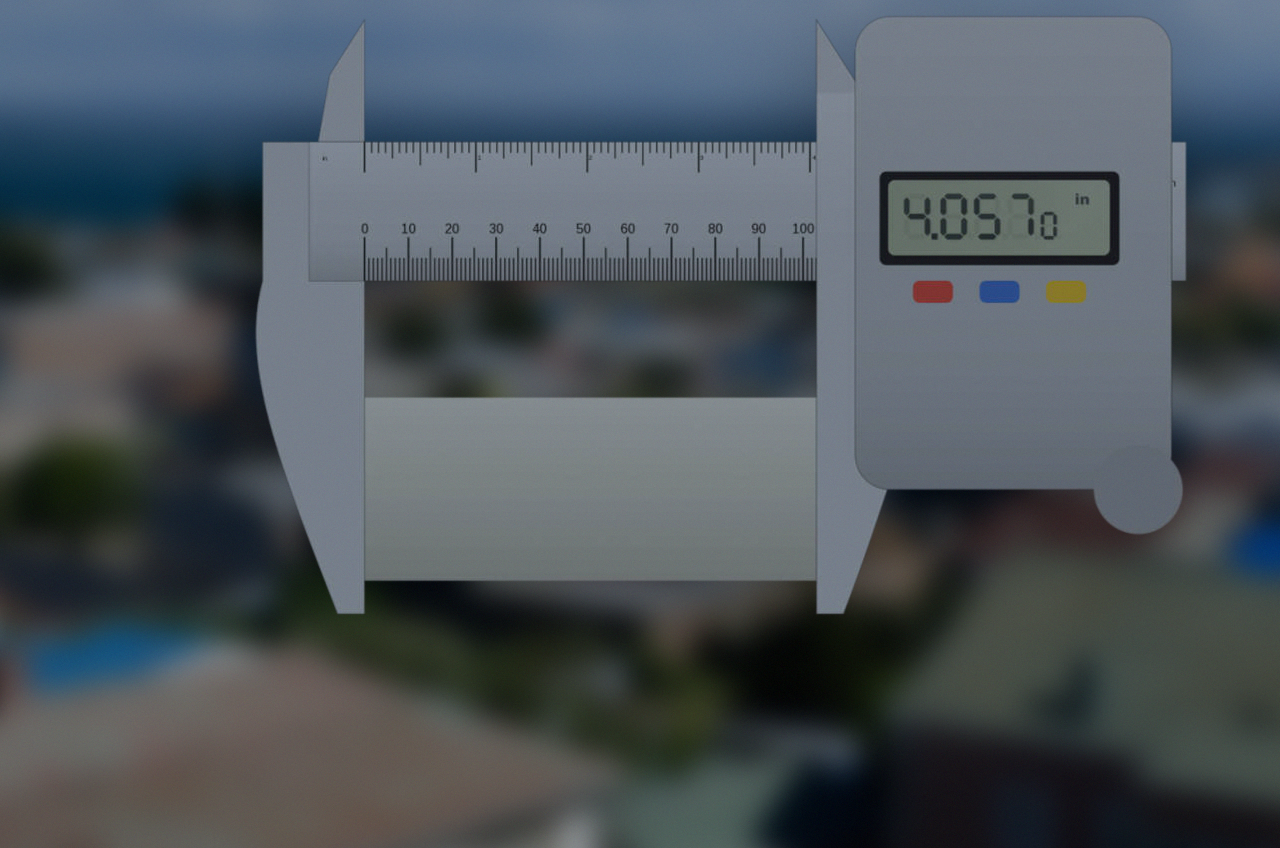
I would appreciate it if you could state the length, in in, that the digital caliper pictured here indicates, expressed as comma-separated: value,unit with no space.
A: 4.0570,in
